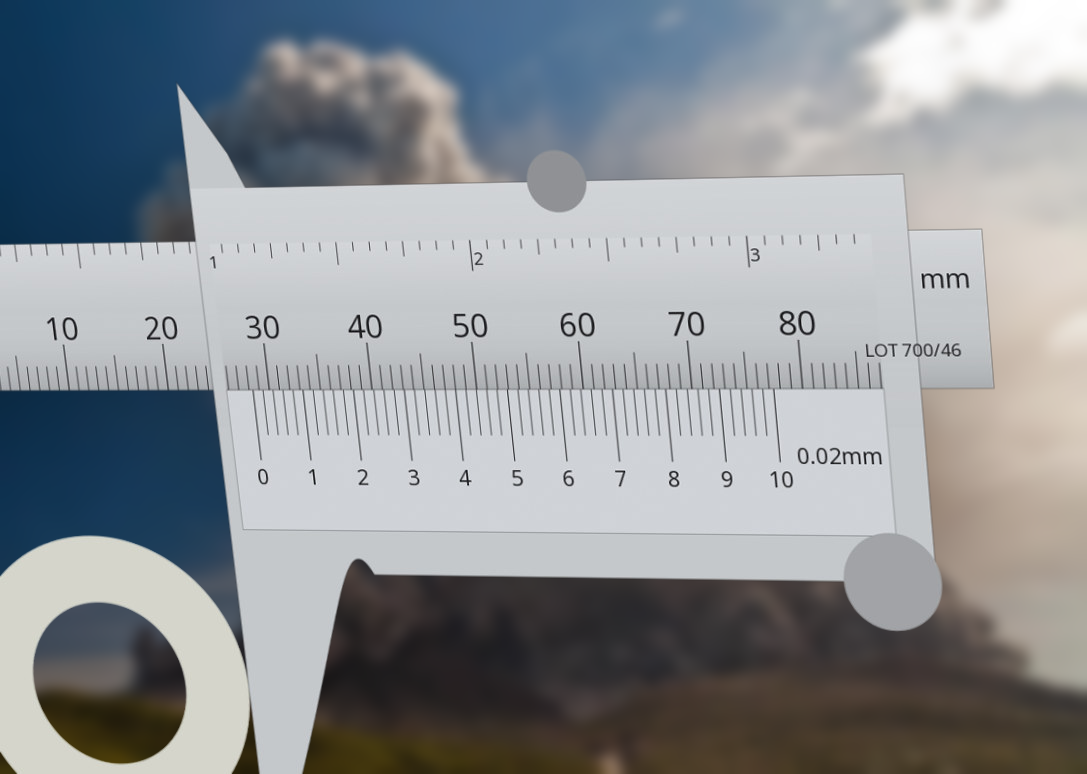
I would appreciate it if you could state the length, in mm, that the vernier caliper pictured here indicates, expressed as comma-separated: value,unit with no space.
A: 28.4,mm
